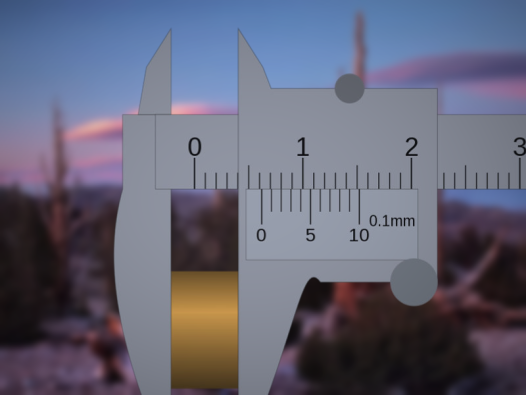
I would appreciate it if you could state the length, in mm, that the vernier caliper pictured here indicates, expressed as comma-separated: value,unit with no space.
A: 6.2,mm
